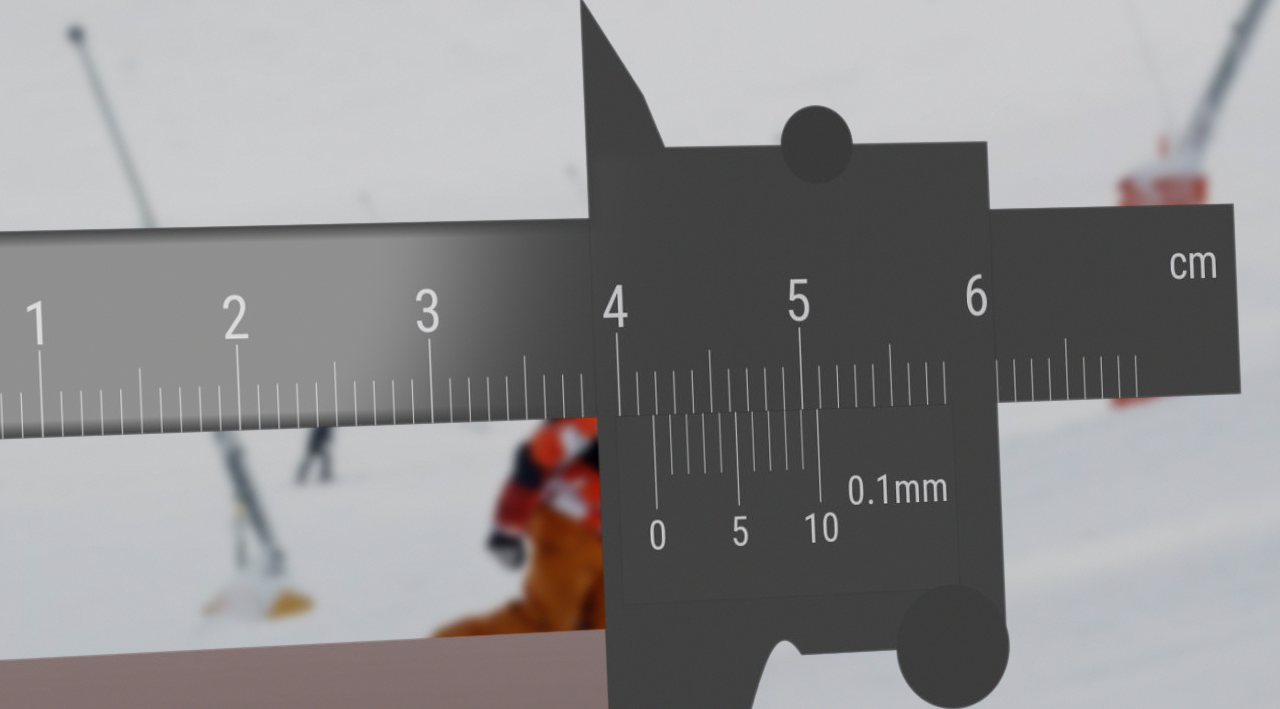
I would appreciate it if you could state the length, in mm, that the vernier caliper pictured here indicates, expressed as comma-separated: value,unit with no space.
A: 41.8,mm
